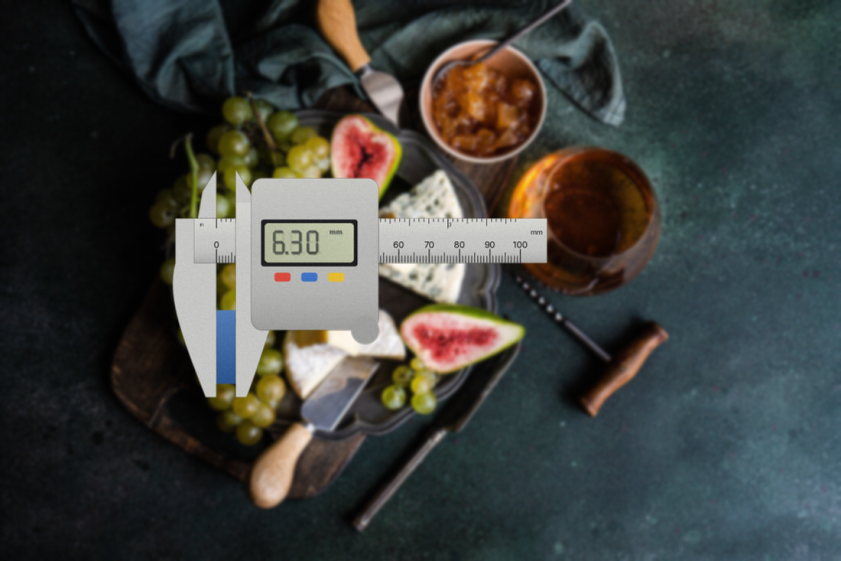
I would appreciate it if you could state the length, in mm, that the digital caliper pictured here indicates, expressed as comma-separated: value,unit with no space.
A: 6.30,mm
